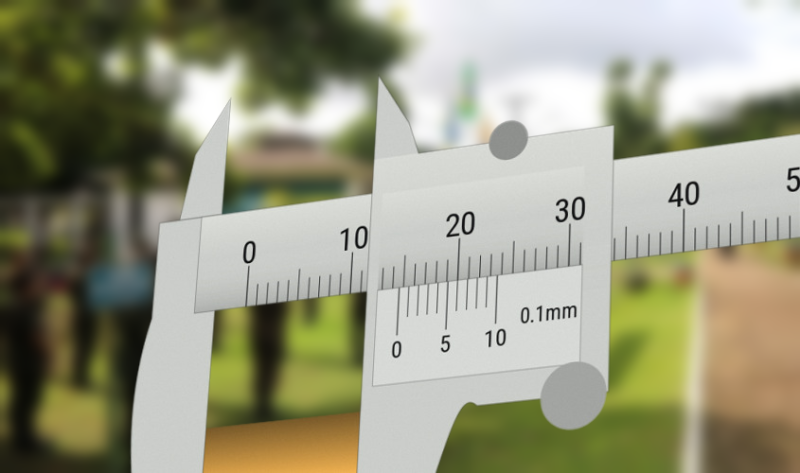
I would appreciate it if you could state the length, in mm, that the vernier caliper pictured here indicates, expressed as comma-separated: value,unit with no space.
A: 14.6,mm
